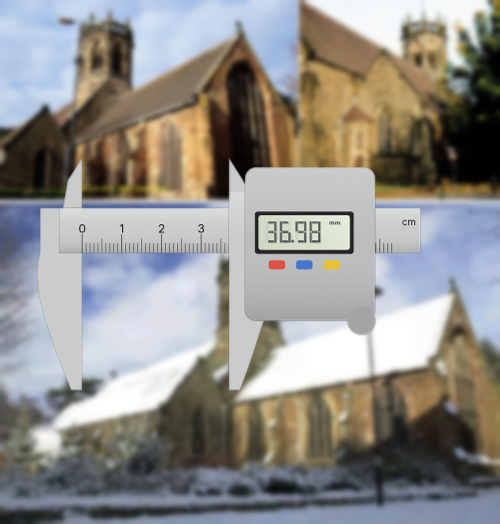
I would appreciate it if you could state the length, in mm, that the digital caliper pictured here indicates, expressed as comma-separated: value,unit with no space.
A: 36.98,mm
